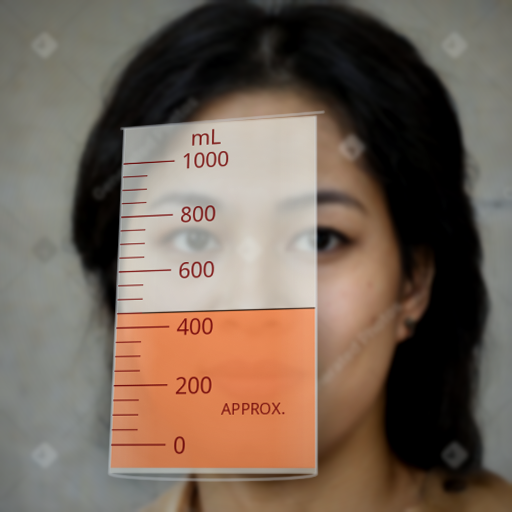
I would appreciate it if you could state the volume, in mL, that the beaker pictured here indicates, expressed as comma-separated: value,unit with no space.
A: 450,mL
